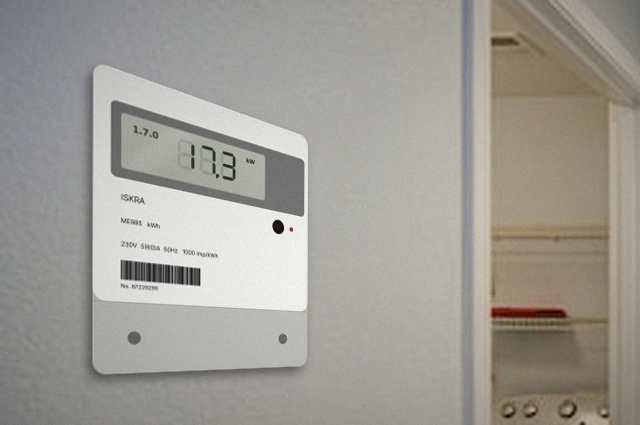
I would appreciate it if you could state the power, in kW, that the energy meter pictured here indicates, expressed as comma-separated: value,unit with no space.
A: 17.3,kW
